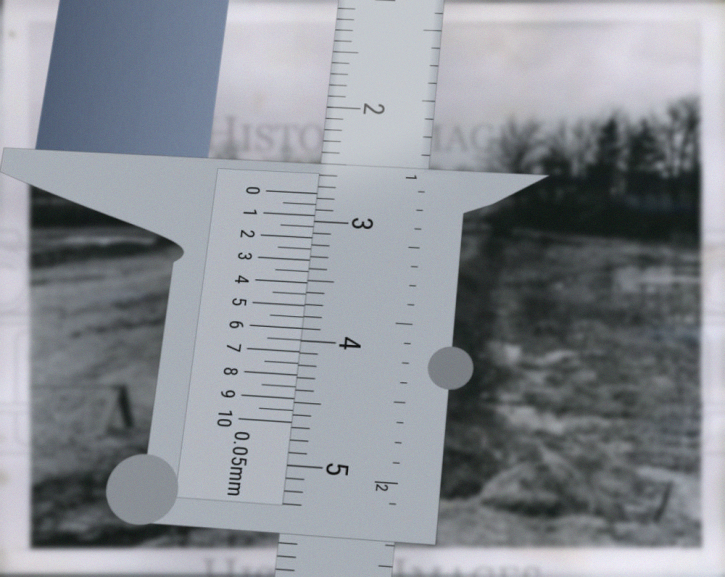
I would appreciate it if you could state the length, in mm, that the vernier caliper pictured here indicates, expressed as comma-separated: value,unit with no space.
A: 27.6,mm
